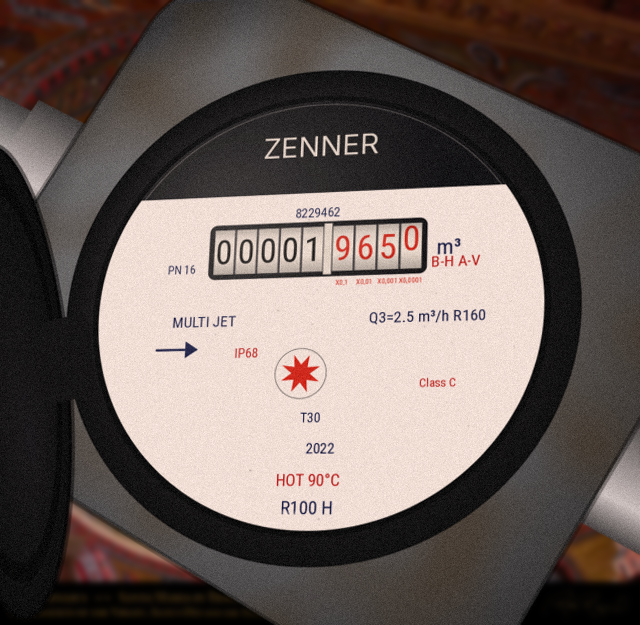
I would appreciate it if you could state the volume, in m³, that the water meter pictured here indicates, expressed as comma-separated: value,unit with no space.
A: 1.9650,m³
